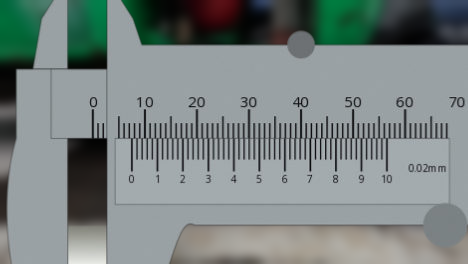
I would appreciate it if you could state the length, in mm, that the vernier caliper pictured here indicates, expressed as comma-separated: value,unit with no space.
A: 7.5,mm
